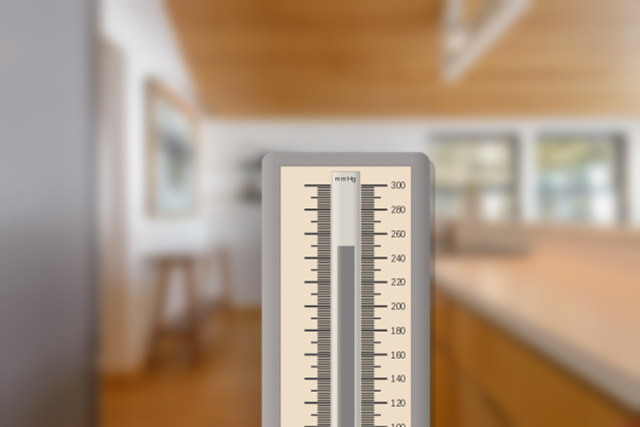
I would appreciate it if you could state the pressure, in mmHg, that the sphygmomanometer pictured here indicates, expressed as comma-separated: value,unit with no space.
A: 250,mmHg
